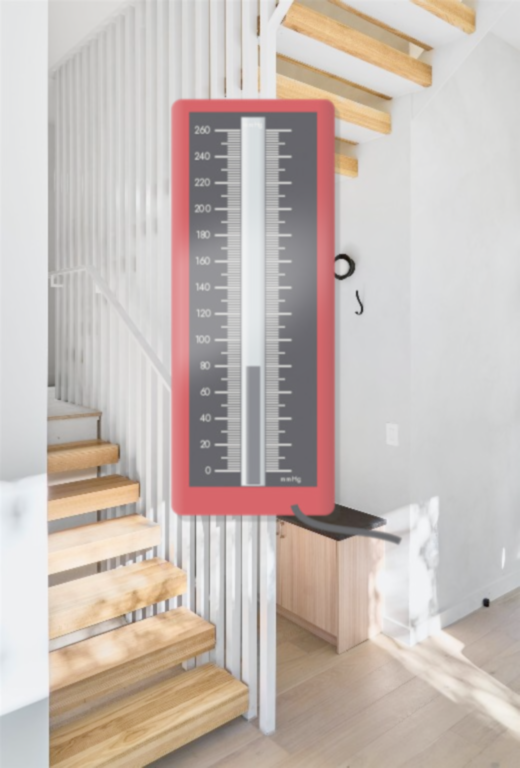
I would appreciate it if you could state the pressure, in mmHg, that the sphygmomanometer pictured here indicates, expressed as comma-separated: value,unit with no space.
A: 80,mmHg
